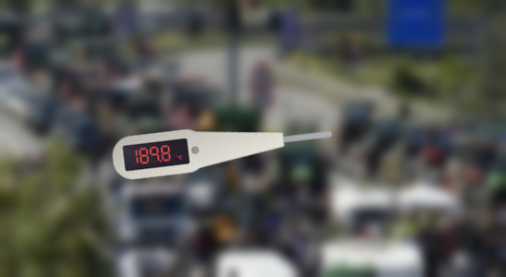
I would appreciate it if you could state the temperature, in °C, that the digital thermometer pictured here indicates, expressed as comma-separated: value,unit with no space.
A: 189.8,°C
